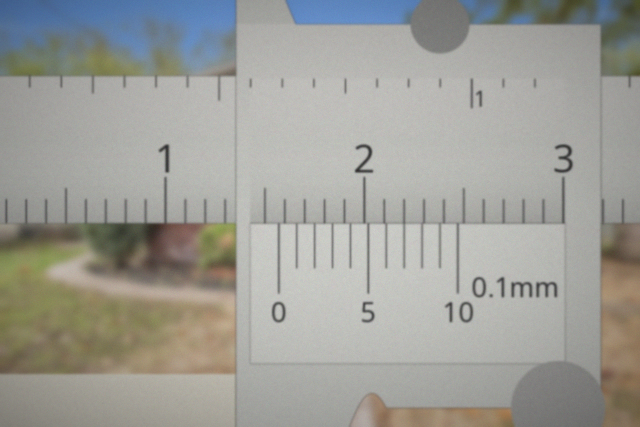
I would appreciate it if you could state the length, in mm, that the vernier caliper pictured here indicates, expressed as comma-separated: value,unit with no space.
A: 15.7,mm
